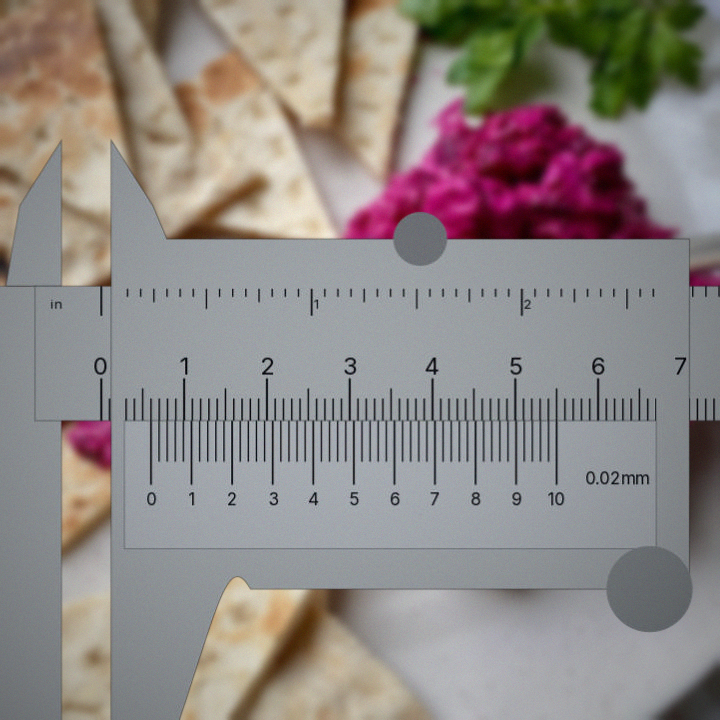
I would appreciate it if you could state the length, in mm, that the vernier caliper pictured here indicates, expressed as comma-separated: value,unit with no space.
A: 6.0,mm
